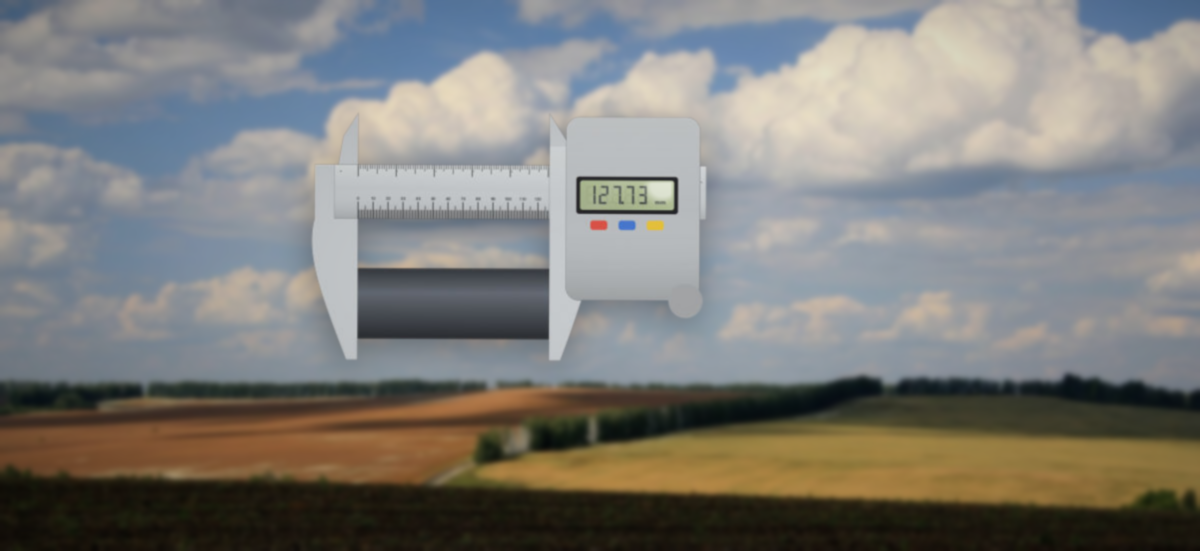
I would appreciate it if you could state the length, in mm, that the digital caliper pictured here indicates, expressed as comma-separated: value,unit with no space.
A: 127.73,mm
